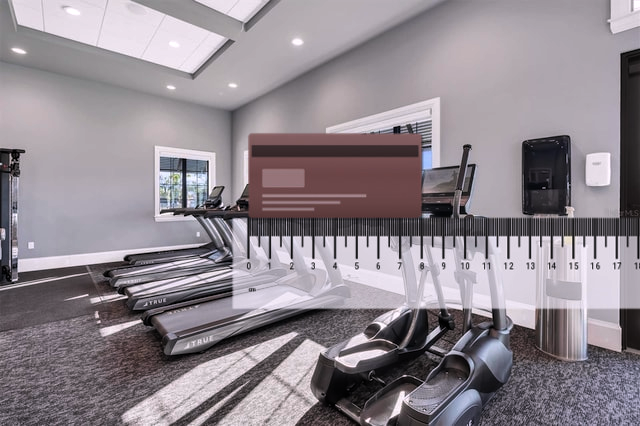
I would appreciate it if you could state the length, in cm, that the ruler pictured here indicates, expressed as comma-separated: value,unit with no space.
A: 8,cm
